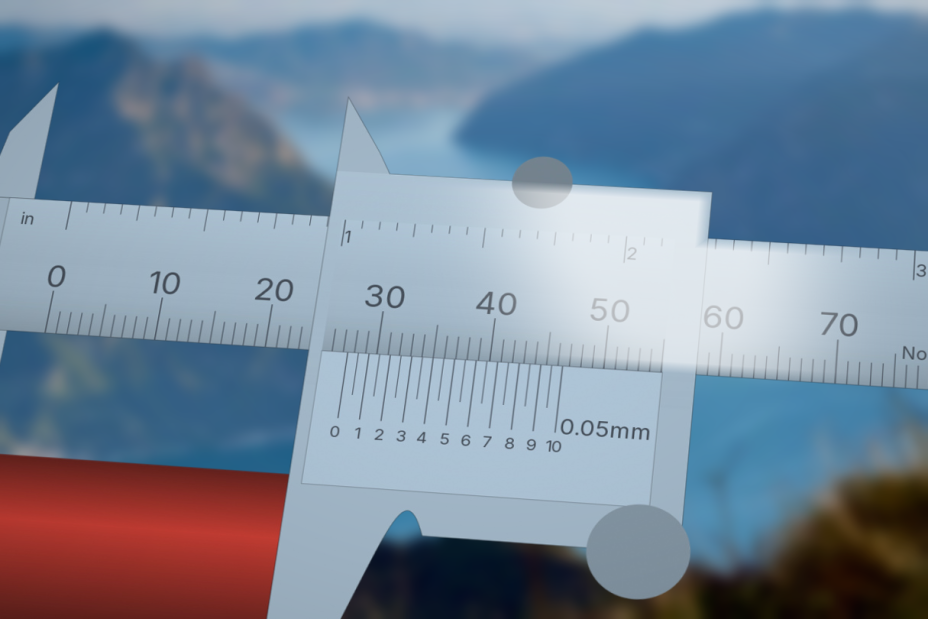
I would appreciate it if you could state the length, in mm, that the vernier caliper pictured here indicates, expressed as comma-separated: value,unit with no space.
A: 27.4,mm
